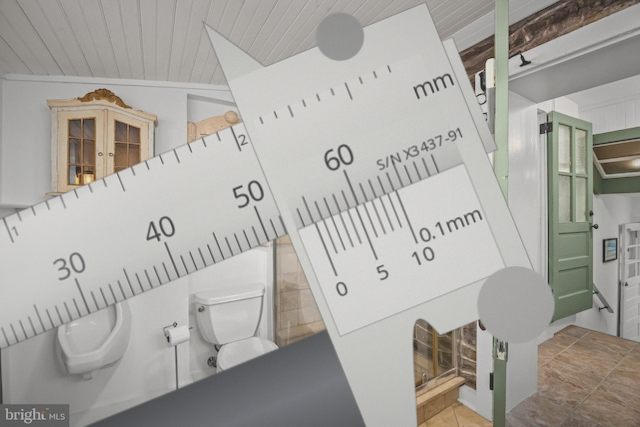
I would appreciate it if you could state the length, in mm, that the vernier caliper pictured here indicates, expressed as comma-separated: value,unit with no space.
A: 55.2,mm
